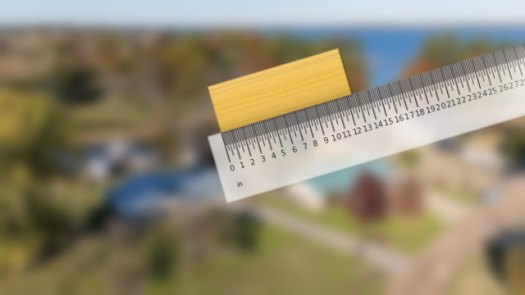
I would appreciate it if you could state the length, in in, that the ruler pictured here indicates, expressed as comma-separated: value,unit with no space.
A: 12.5,in
